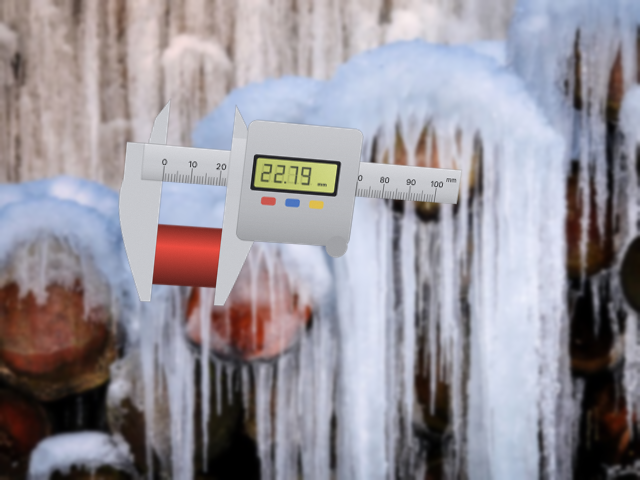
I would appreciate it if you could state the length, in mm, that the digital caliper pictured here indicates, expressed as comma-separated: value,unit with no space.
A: 22.79,mm
